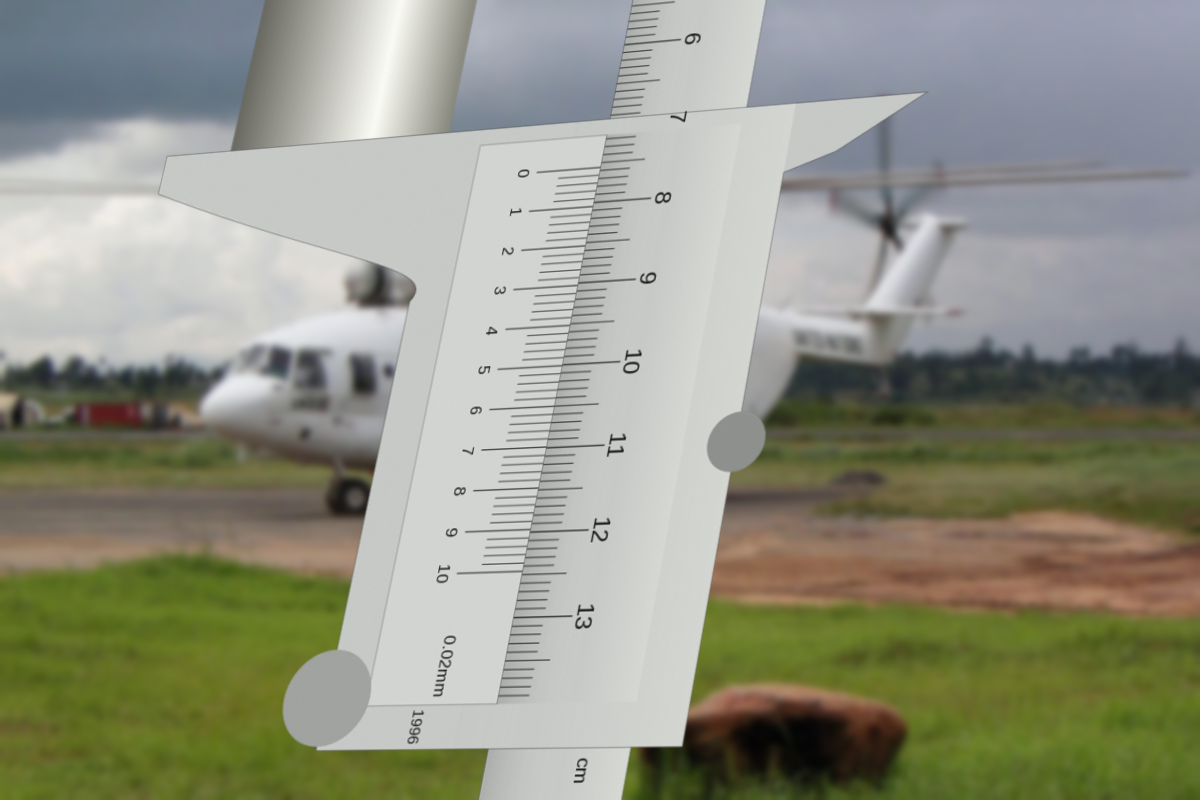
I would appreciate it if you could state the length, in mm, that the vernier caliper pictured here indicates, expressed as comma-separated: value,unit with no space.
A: 75.6,mm
